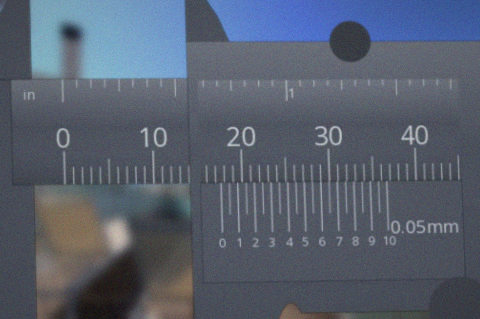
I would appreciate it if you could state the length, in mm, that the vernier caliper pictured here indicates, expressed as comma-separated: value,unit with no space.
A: 17.6,mm
